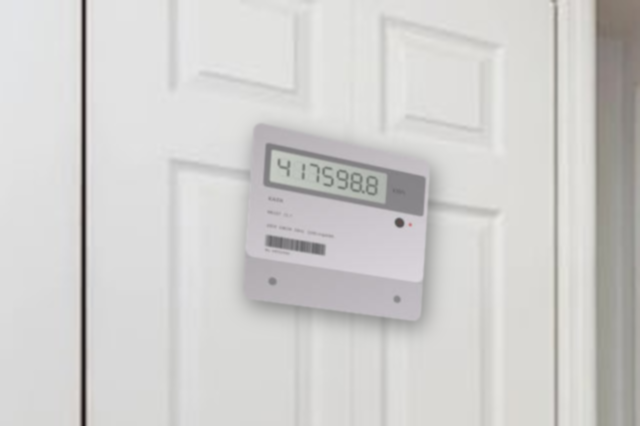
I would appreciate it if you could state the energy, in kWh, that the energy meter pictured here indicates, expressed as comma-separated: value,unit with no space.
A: 417598.8,kWh
